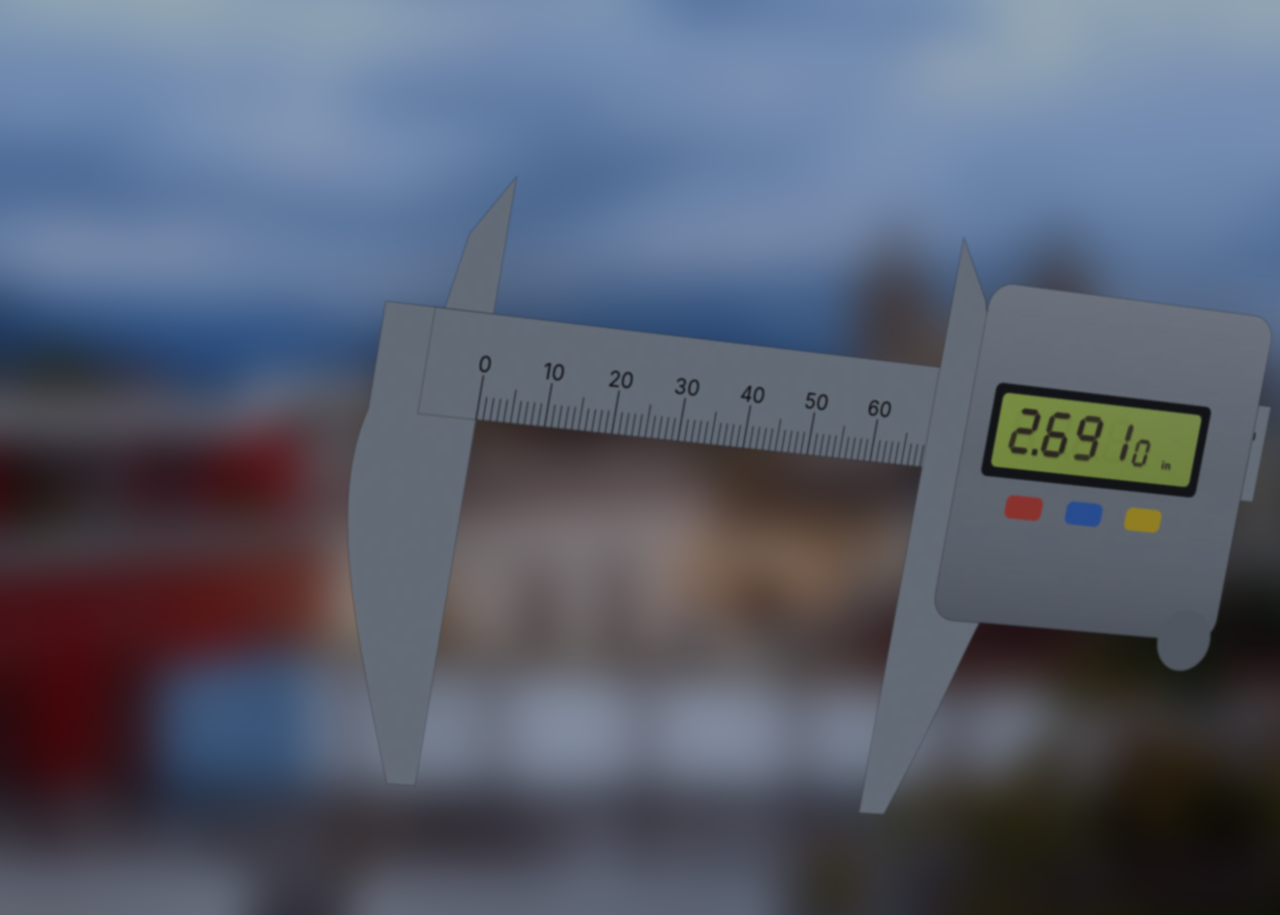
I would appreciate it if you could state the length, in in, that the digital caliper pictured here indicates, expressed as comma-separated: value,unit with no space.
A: 2.6910,in
